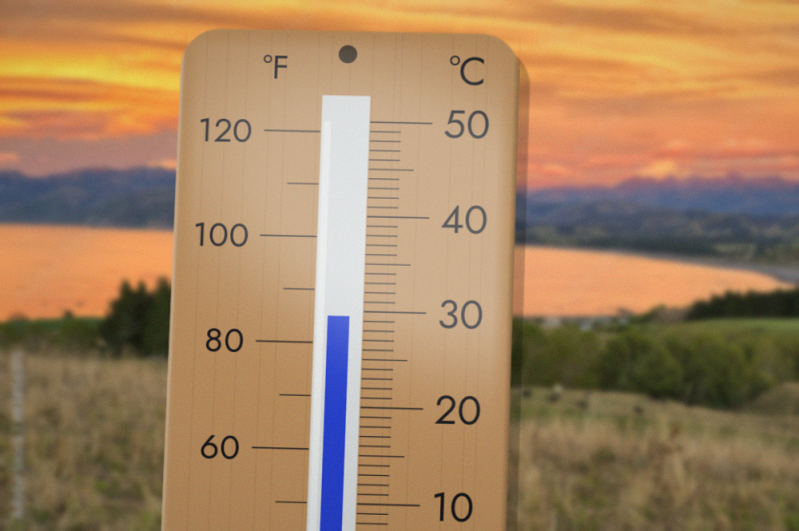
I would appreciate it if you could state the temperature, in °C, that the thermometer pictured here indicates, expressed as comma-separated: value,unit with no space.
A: 29.5,°C
